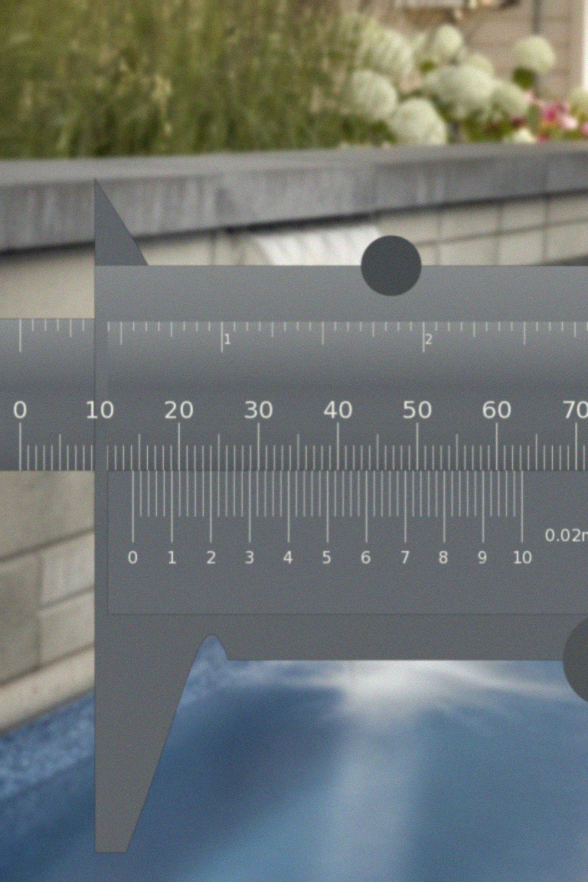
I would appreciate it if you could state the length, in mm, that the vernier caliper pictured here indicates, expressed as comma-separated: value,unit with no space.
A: 14.2,mm
